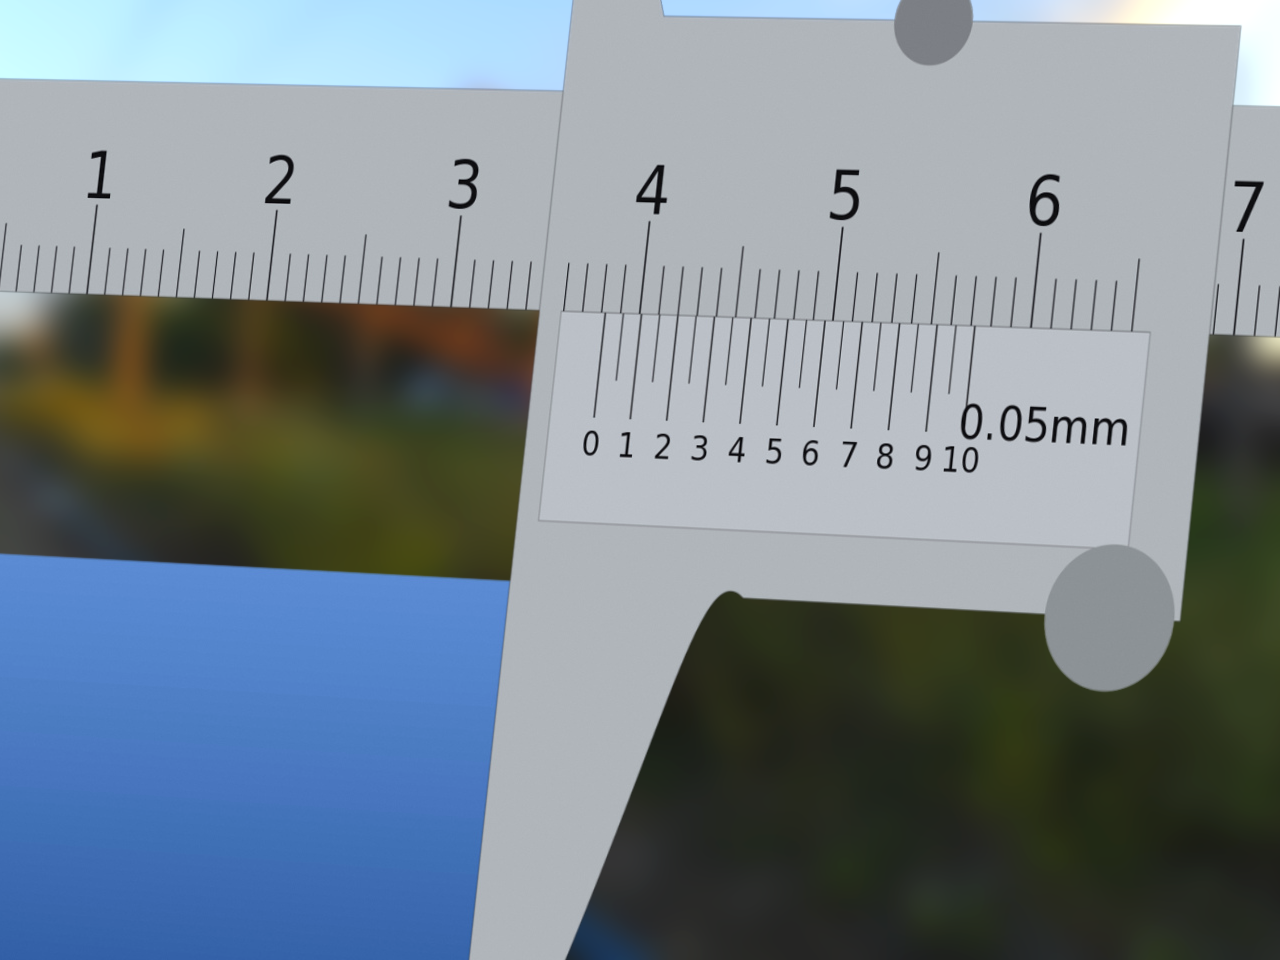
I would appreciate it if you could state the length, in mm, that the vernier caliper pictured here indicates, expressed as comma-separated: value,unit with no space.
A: 38.2,mm
